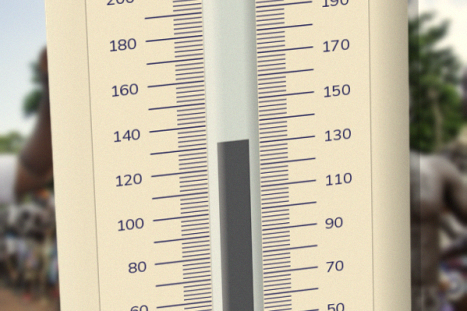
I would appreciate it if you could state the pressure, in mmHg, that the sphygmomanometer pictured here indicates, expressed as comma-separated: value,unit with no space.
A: 132,mmHg
